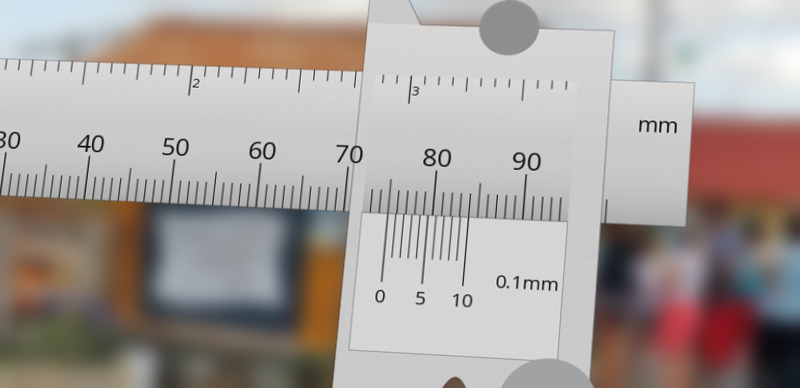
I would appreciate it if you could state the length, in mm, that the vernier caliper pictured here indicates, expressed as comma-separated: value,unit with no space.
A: 75.0,mm
